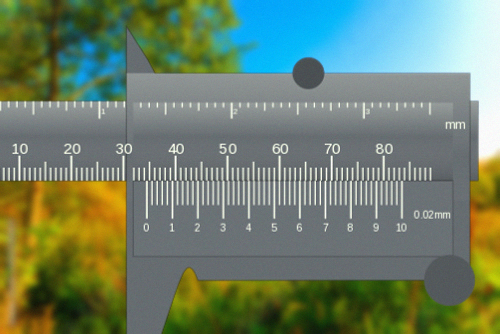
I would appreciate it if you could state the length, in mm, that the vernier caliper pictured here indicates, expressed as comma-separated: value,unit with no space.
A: 34.5,mm
